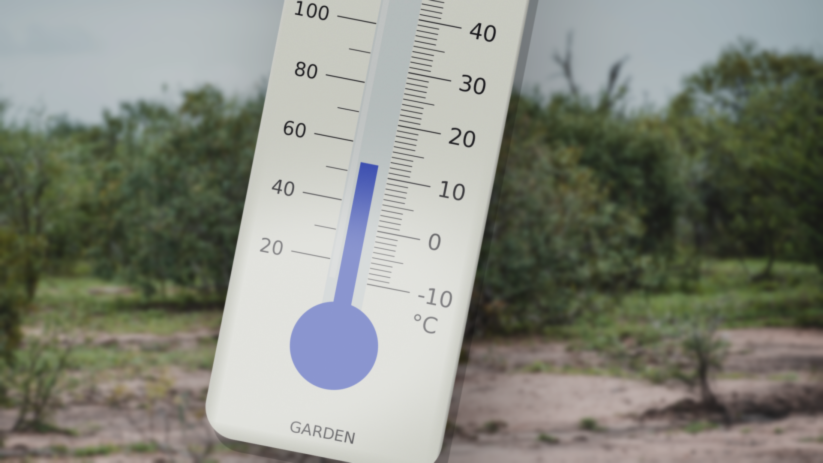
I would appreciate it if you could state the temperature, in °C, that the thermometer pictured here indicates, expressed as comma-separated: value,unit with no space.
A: 12,°C
